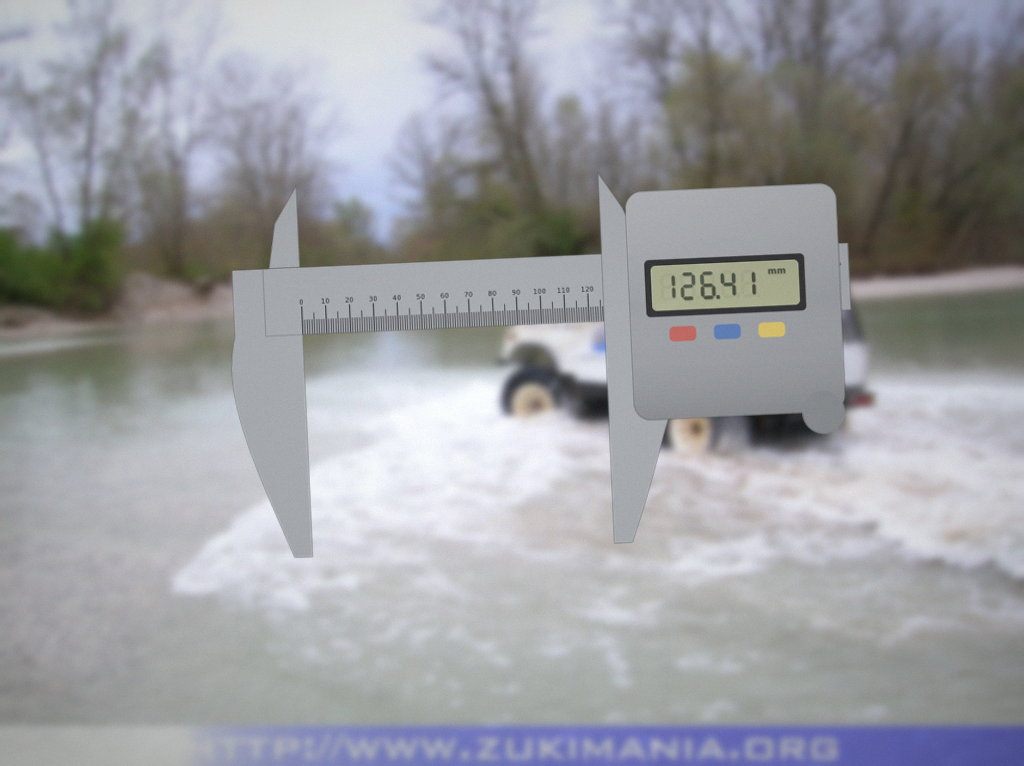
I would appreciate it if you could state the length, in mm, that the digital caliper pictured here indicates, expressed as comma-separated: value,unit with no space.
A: 126.41,mm
